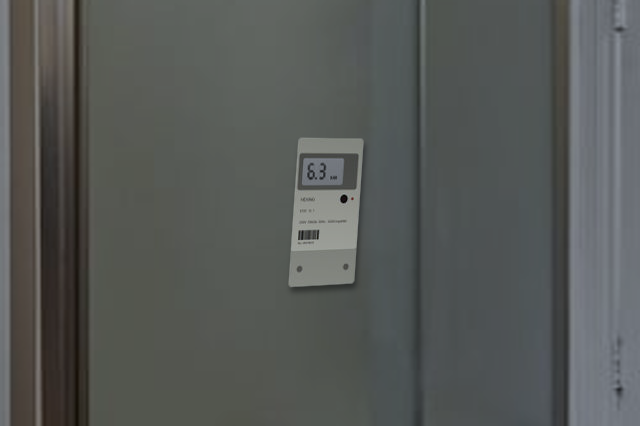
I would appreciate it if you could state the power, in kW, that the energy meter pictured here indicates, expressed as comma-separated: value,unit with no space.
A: 6.3,kW
